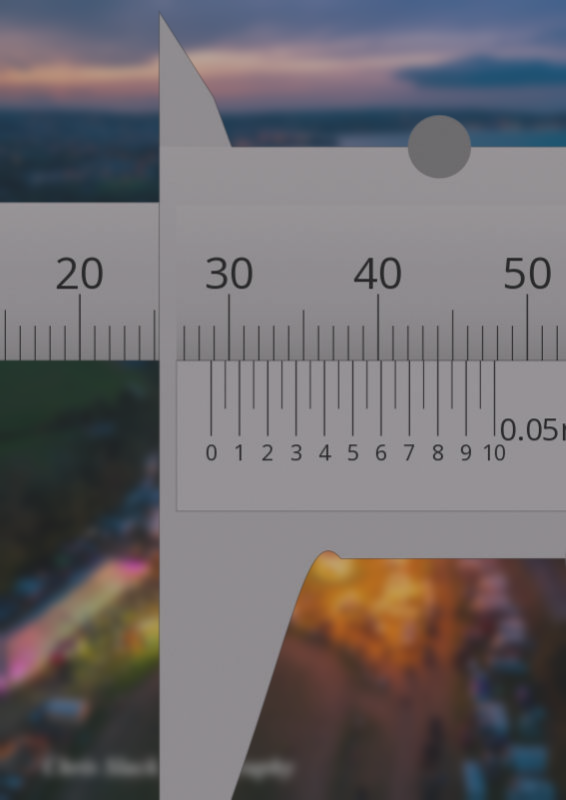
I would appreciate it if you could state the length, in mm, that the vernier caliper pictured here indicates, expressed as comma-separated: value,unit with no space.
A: 28.8,mm
